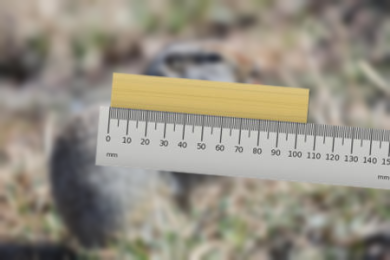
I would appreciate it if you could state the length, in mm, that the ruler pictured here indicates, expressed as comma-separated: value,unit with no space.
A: 105,mm
